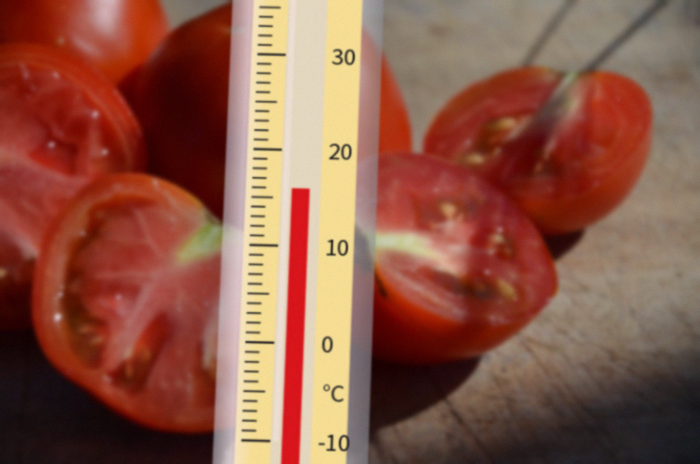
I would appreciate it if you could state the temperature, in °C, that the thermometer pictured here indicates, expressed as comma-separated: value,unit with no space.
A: 16,°C
